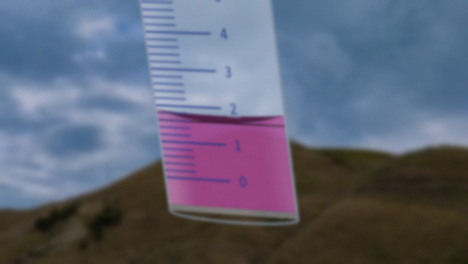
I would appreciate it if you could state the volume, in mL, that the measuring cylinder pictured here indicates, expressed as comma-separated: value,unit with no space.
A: 1.6,mL
